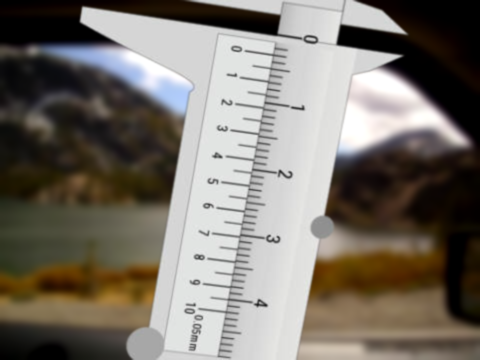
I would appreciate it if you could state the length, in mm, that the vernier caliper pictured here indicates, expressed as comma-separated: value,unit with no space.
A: 3.0,mm
